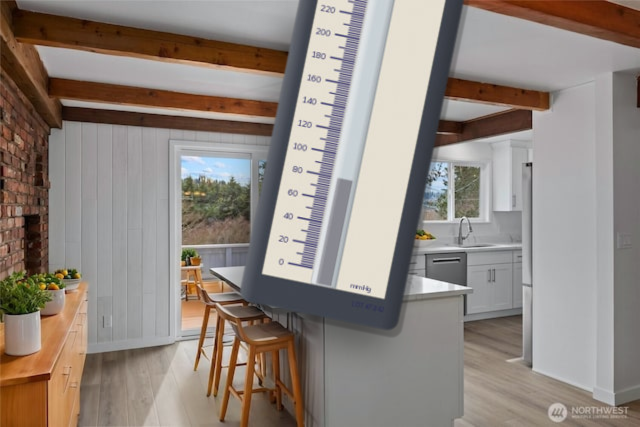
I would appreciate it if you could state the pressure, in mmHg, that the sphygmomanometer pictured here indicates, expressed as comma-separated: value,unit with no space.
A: 80,mmHg
